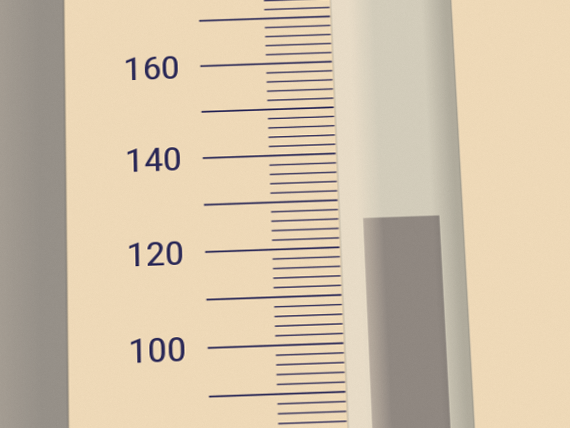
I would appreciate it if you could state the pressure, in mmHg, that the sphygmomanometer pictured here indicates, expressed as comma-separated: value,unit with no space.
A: 126,mmHg
